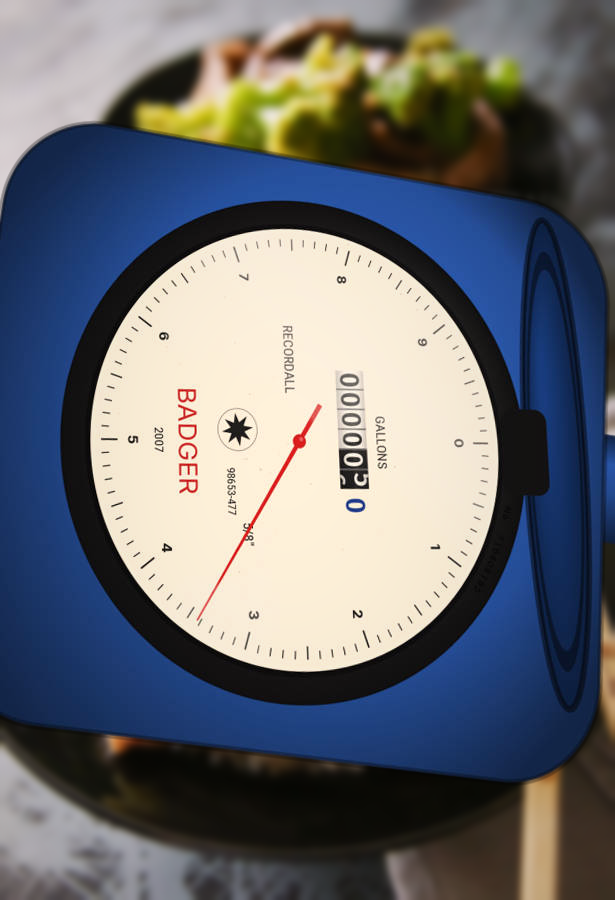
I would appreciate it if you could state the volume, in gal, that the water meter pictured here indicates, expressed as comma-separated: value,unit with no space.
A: 53.4,gal
